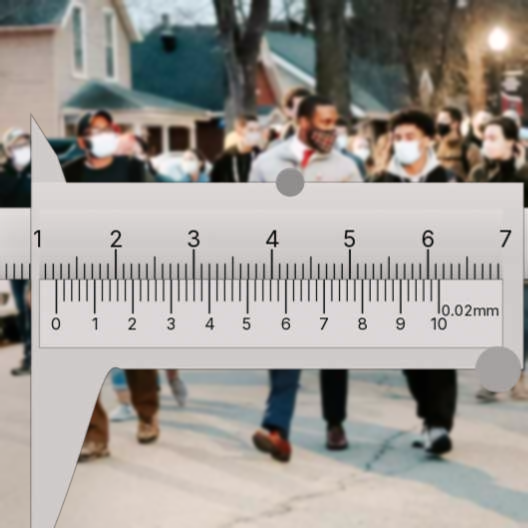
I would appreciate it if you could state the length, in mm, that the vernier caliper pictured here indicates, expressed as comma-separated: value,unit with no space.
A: 12.4,mm
